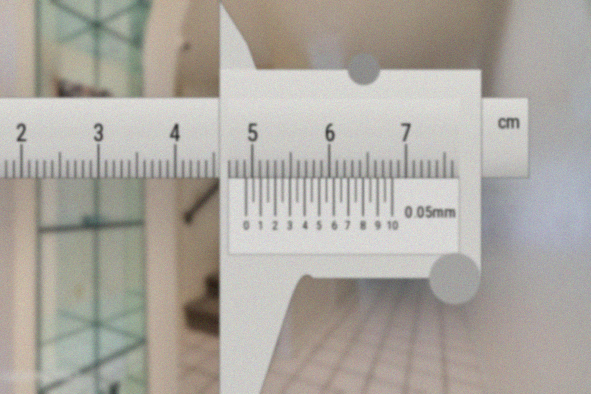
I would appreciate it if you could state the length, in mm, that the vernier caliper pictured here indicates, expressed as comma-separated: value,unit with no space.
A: 49.2,mm
